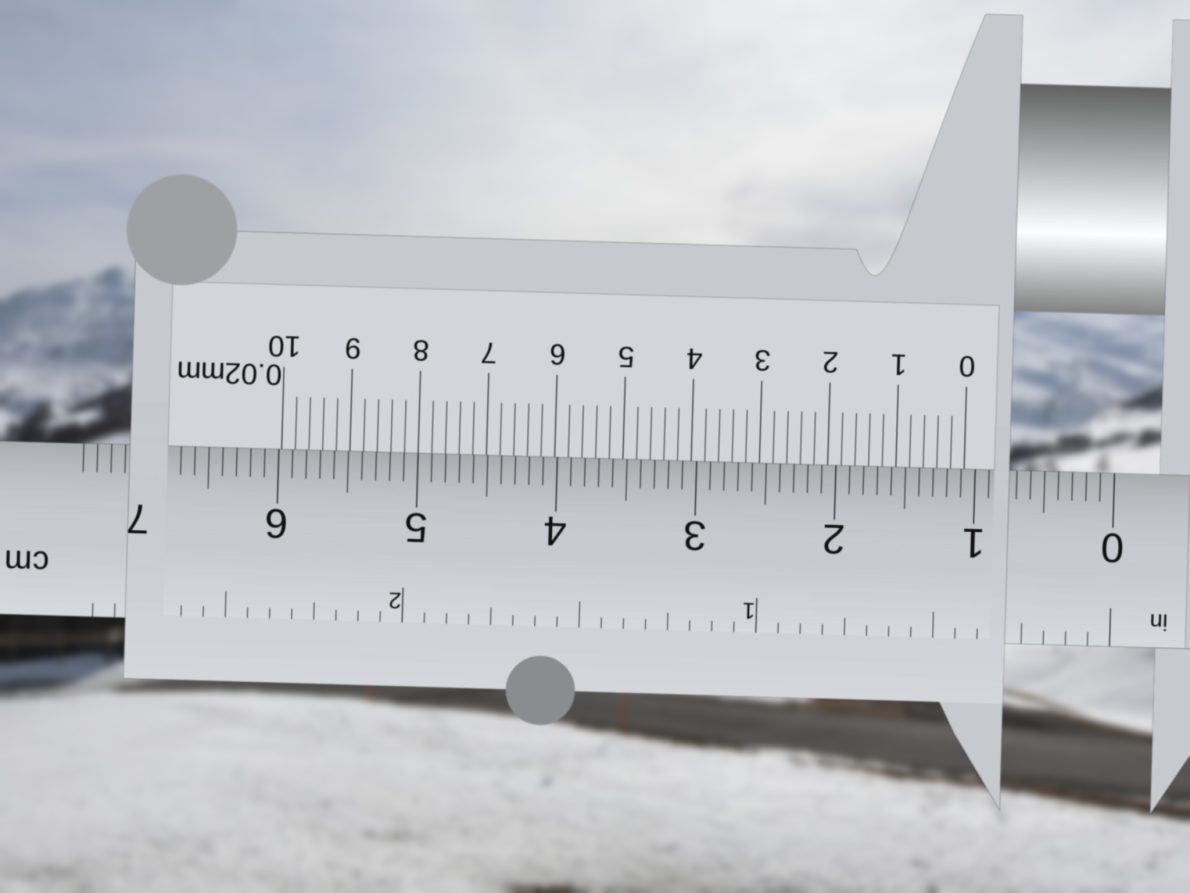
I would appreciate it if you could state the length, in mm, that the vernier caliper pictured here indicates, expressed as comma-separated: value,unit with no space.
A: 10.8,mm
